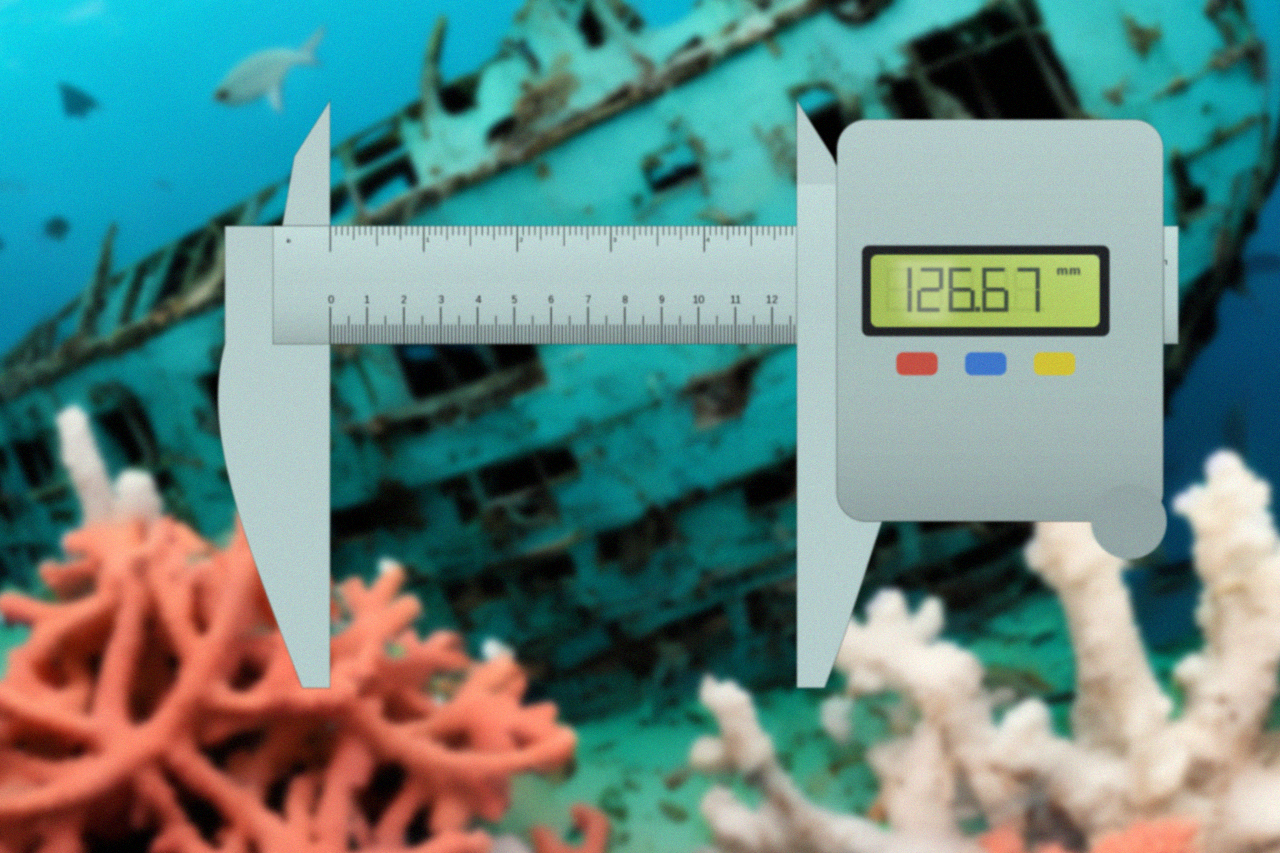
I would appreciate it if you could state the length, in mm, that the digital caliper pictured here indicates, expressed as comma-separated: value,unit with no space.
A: 126.67,mm
